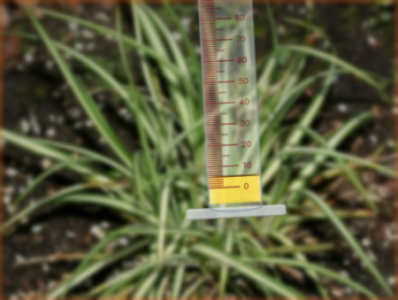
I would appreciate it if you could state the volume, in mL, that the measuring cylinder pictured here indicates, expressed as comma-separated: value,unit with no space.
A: 5,mL
